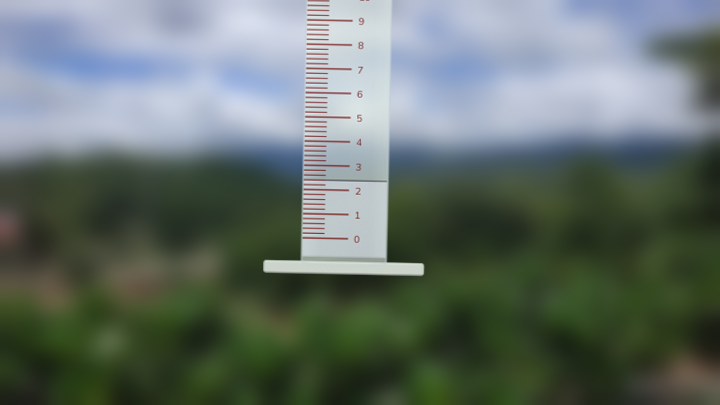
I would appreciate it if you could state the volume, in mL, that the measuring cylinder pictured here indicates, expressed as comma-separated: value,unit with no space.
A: 2.4,mL
